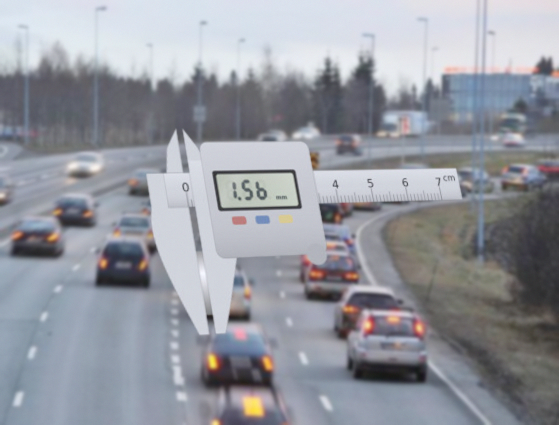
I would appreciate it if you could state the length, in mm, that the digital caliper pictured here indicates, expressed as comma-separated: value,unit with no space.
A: 1.56,mm
